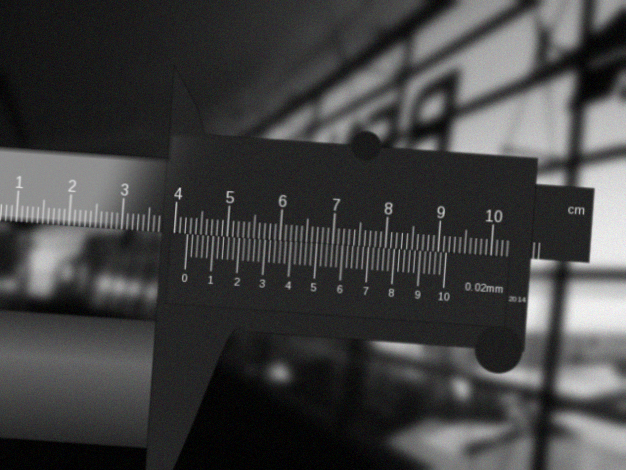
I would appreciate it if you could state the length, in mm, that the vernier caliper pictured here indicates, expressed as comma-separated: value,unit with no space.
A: 42.5,mm
